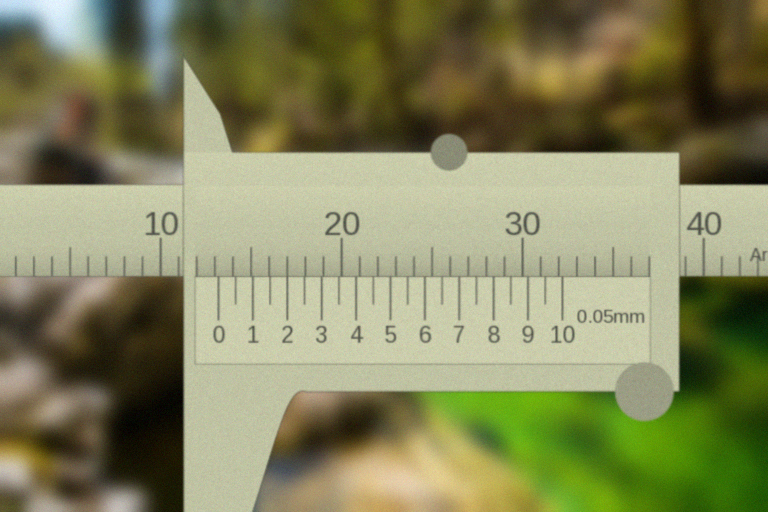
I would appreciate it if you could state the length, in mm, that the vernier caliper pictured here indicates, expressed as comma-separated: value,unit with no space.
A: 13.2,mm
